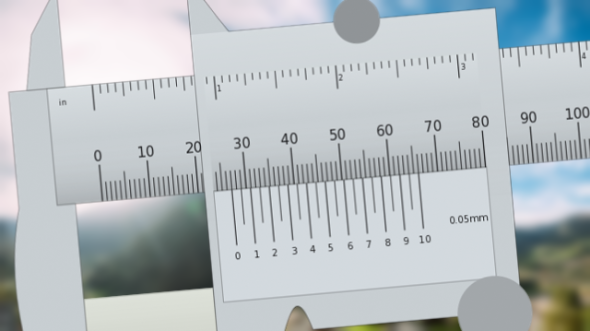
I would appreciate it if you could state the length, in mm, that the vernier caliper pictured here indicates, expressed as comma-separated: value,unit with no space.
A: 27.0,mm
